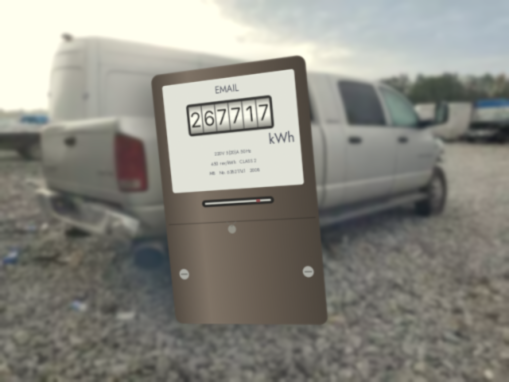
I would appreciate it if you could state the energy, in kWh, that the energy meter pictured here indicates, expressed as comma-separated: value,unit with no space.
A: 267717,kWh
